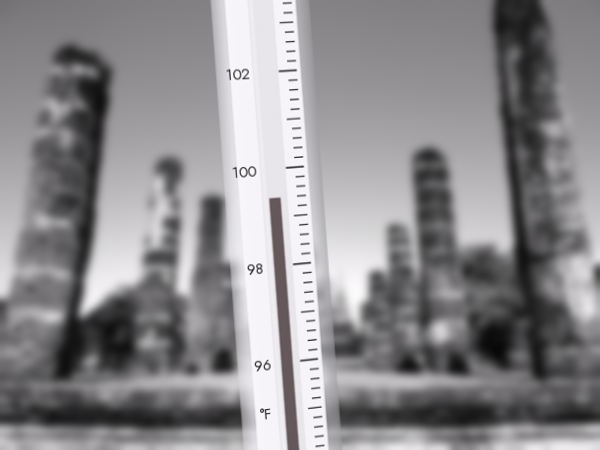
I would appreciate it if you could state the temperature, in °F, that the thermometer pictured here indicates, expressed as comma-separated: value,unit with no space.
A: 99.4,°F
